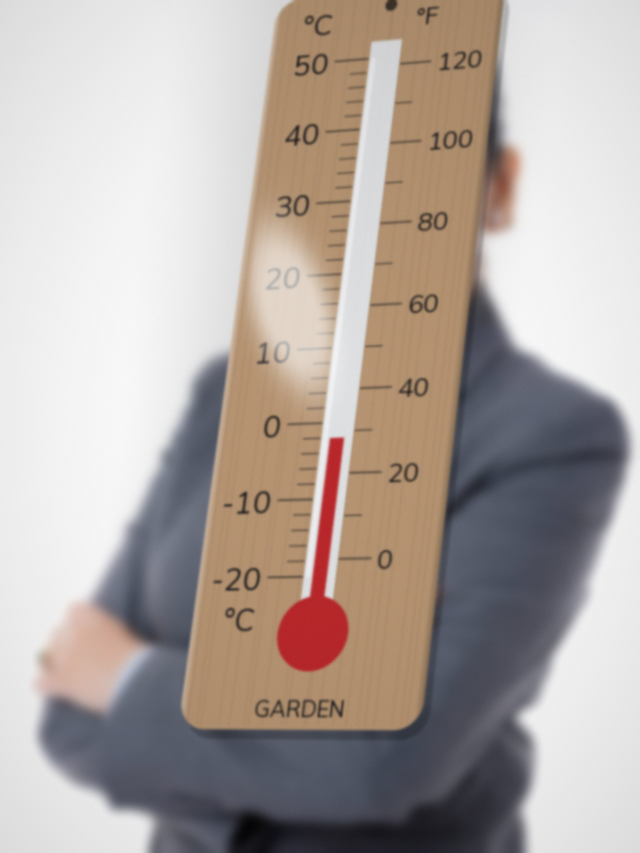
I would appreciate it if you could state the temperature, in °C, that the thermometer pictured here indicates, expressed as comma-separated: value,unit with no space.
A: -2,°C
